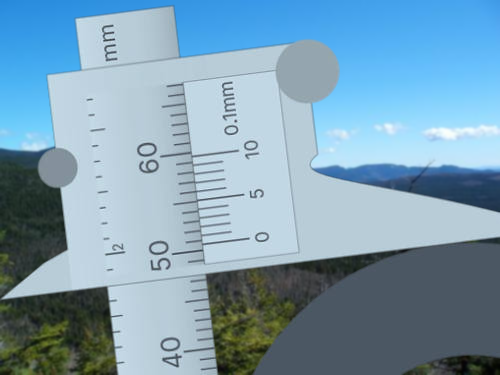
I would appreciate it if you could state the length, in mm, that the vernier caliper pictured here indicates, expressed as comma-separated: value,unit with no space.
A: 50.6,mm
